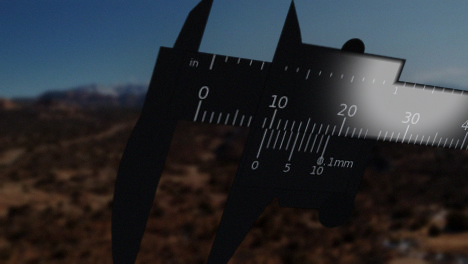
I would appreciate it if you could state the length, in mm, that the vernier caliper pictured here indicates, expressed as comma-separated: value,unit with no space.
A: 9.6,mm
